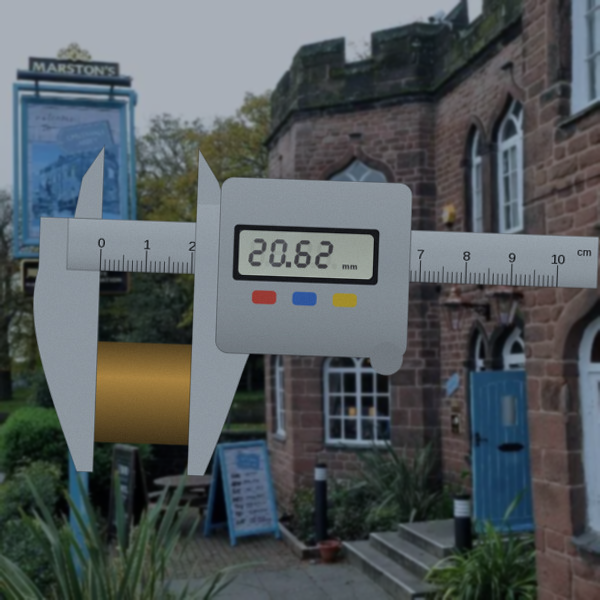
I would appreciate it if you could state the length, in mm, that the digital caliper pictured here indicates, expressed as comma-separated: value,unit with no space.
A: 20.62,mm
